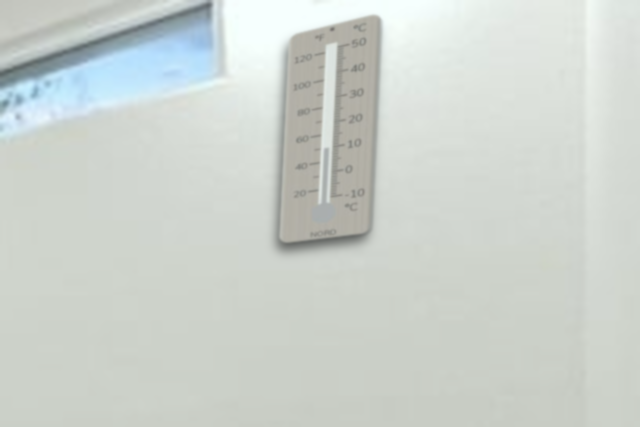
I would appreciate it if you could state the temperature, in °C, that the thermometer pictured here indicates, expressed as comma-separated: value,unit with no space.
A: 10,°C
